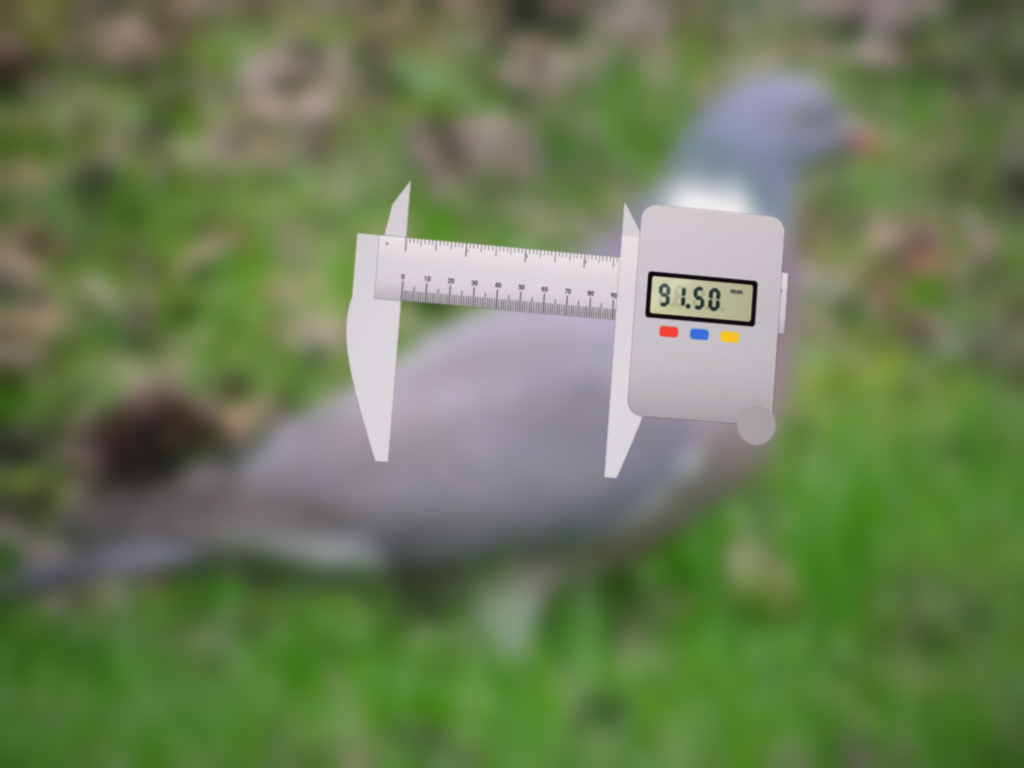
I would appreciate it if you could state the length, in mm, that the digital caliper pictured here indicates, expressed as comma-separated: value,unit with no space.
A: 91.50,mm
